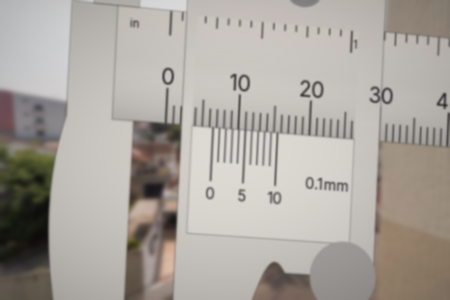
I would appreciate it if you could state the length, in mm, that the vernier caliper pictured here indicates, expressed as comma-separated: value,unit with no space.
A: 6.5,mm
